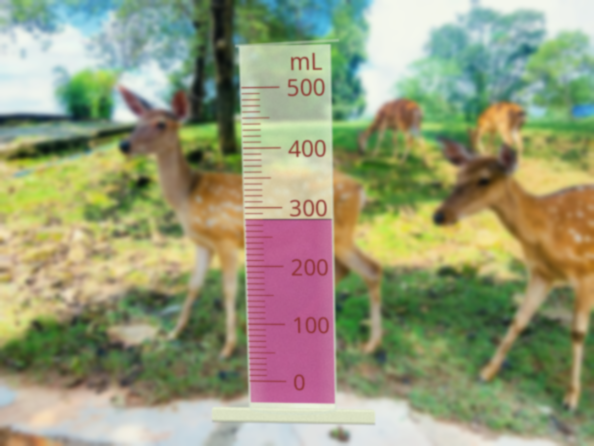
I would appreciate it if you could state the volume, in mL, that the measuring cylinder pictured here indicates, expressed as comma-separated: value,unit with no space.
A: 280,mL
